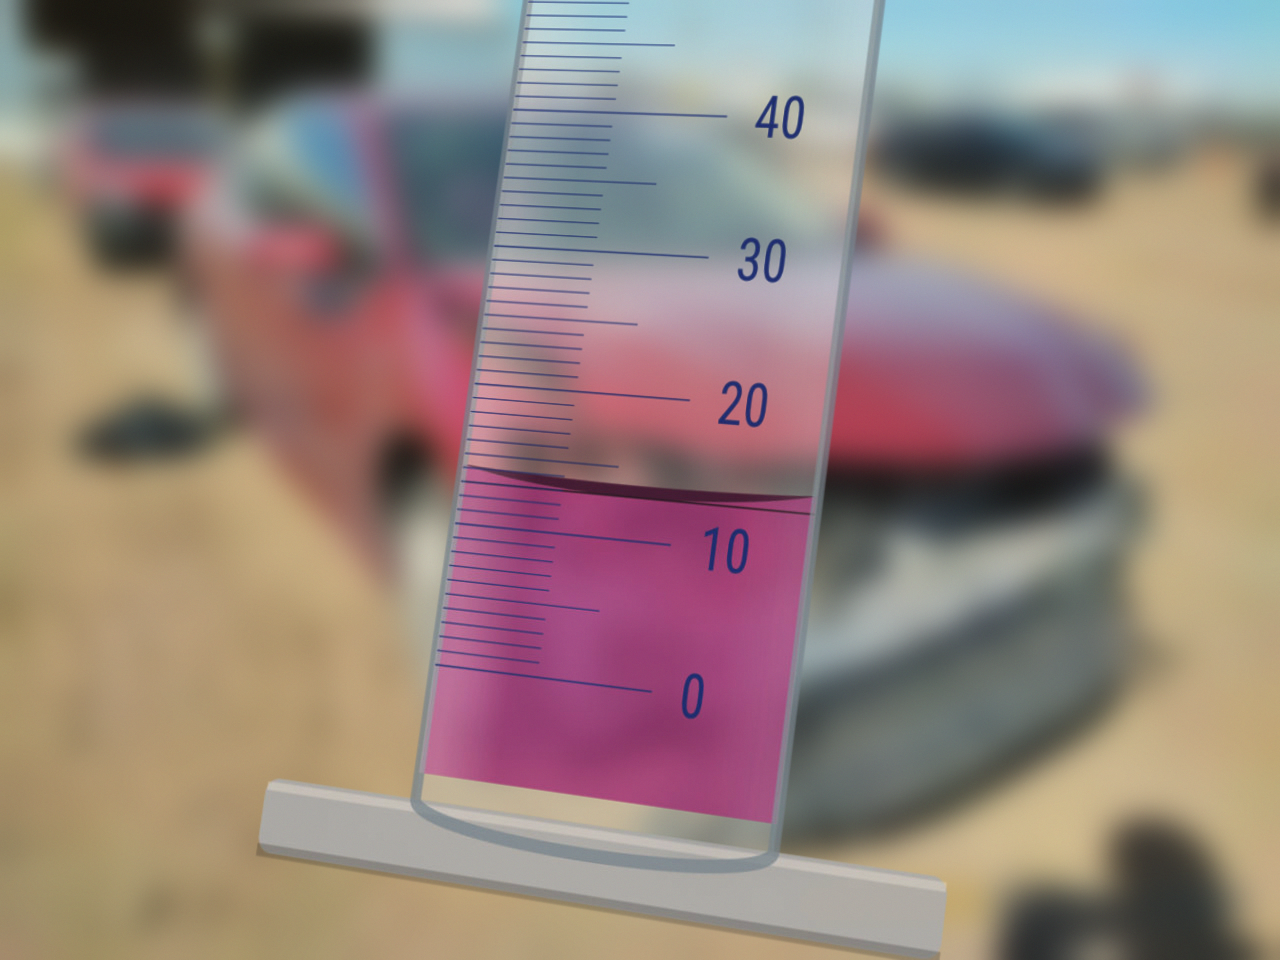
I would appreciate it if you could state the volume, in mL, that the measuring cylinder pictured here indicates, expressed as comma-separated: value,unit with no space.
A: 13,mL
